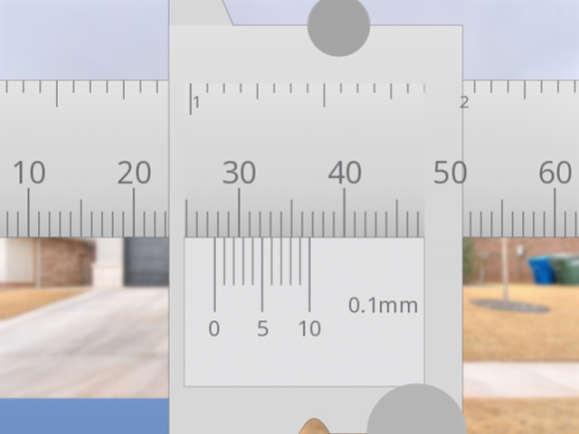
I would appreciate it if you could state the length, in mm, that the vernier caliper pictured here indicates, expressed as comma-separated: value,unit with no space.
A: 27.7,mm
